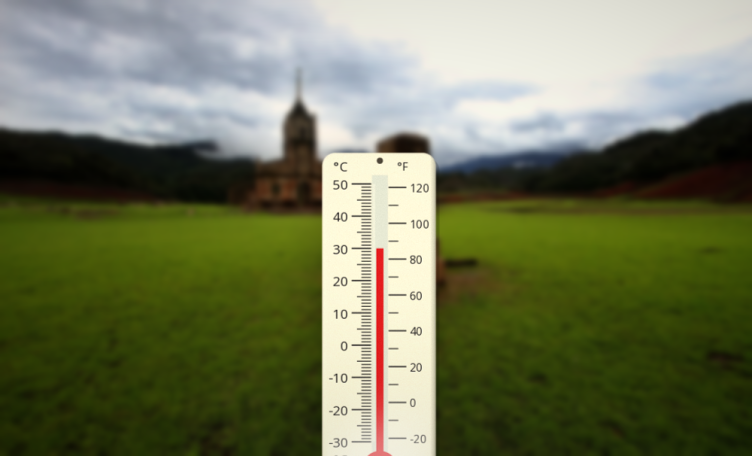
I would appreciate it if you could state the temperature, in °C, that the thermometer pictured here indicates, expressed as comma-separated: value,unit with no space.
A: 30,°C
